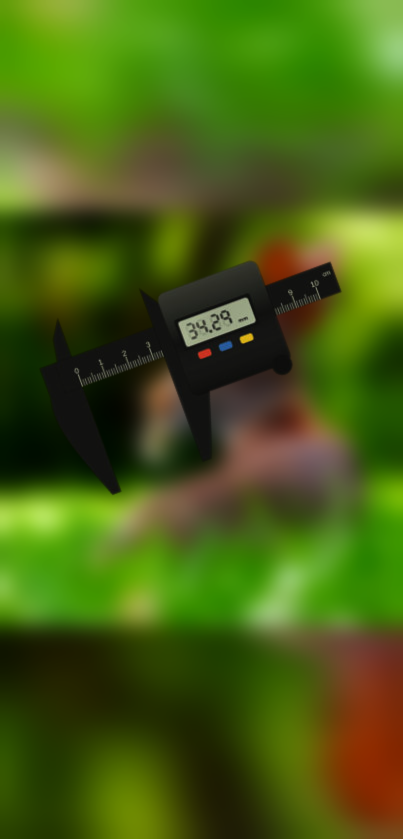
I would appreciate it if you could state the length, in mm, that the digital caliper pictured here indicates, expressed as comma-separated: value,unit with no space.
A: 34.29,mm
